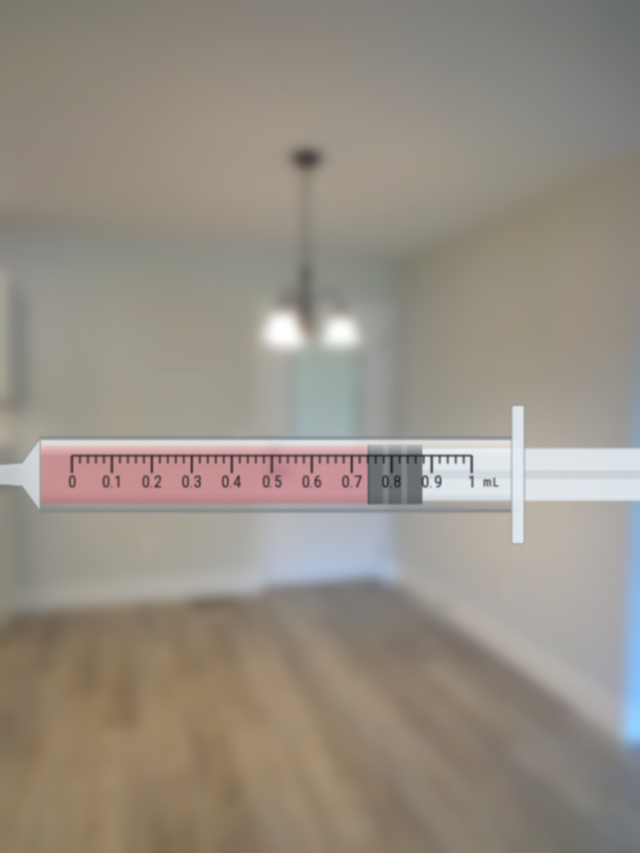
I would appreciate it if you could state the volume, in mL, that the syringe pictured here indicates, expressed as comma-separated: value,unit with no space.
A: 0.74,mL
